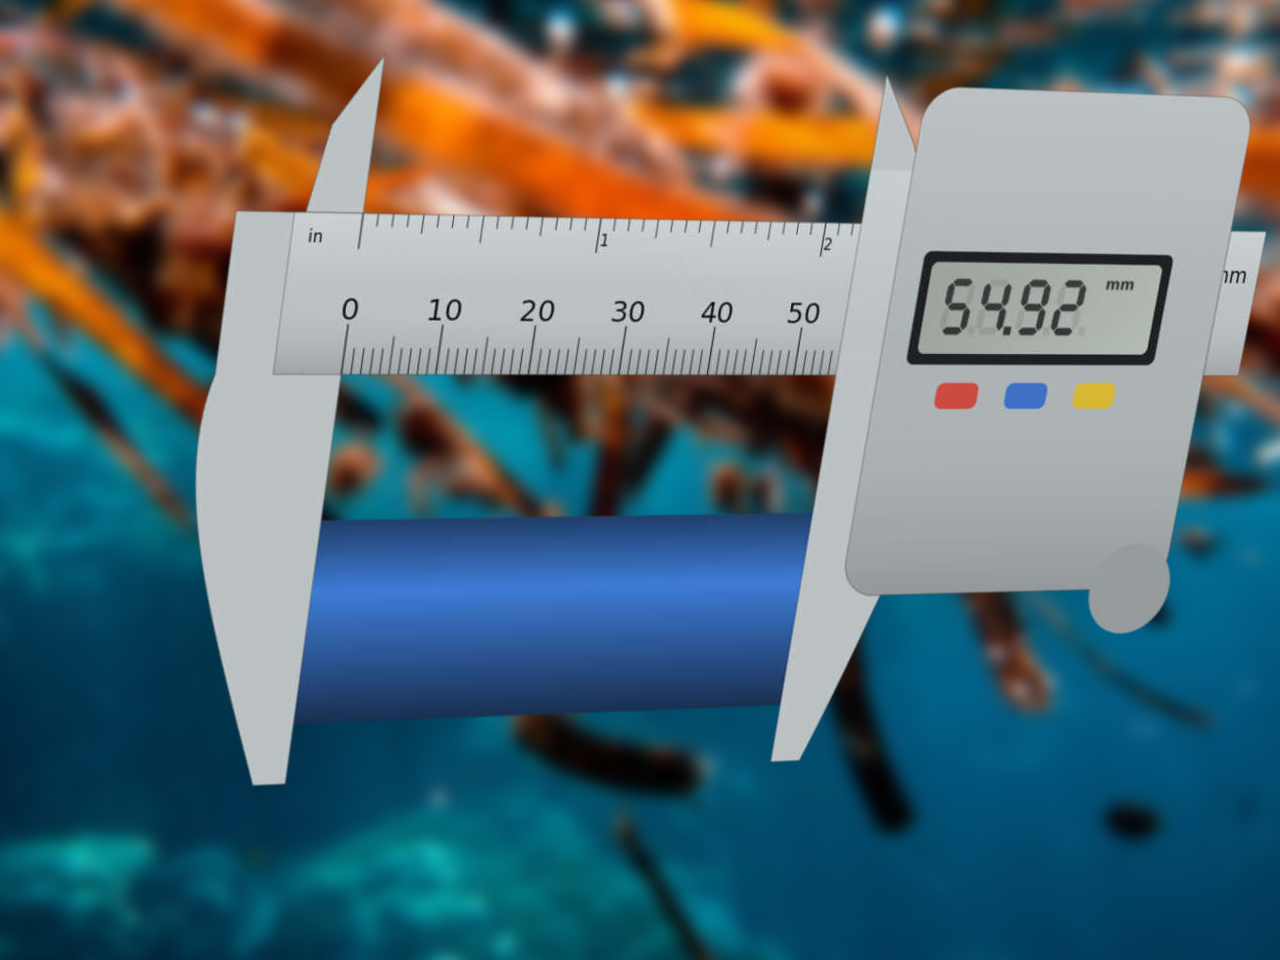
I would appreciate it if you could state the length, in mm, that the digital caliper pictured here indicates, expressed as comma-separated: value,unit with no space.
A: 54.92,mm
